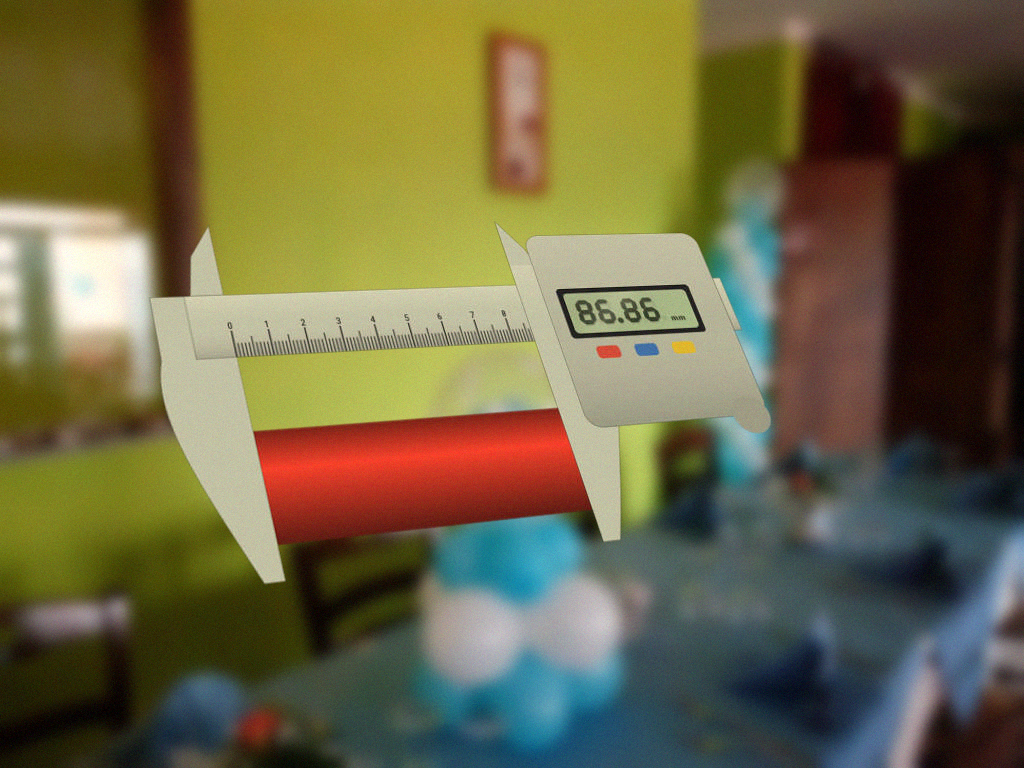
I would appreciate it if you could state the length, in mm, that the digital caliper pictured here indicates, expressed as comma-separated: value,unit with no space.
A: 86.86,mm
